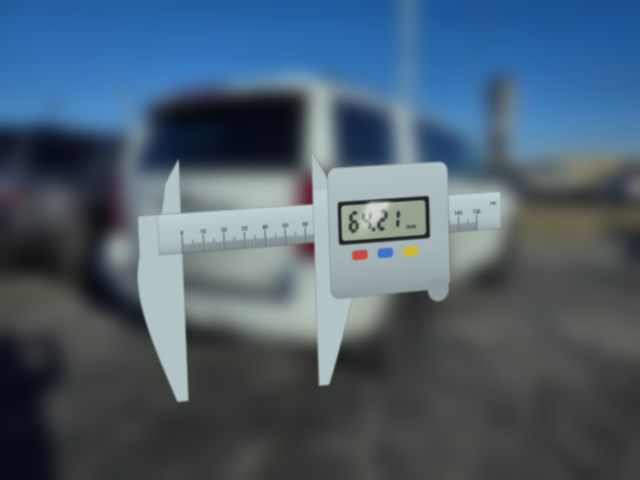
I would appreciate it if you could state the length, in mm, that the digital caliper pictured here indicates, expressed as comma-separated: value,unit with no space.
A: 64.21,mm
